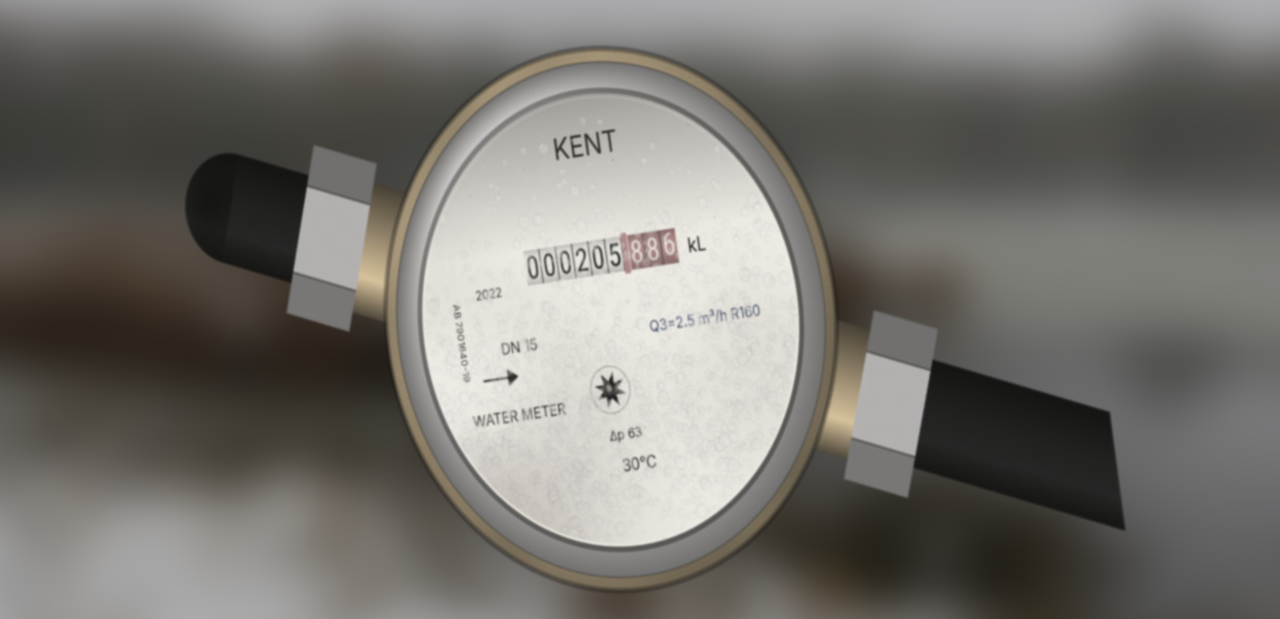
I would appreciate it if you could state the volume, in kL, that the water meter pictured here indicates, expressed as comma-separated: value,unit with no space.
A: 205.886,kL
